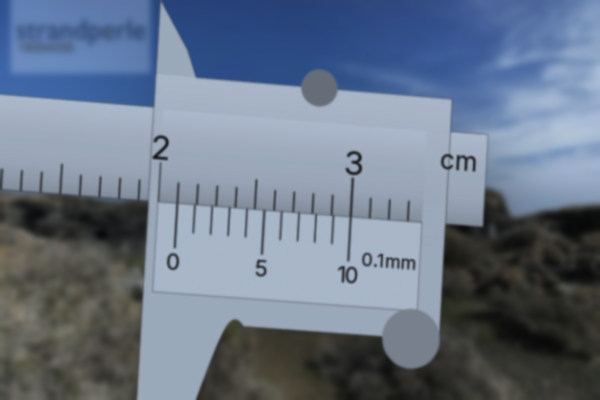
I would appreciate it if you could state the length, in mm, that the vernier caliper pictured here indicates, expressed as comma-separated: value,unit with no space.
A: 21.0,mm
